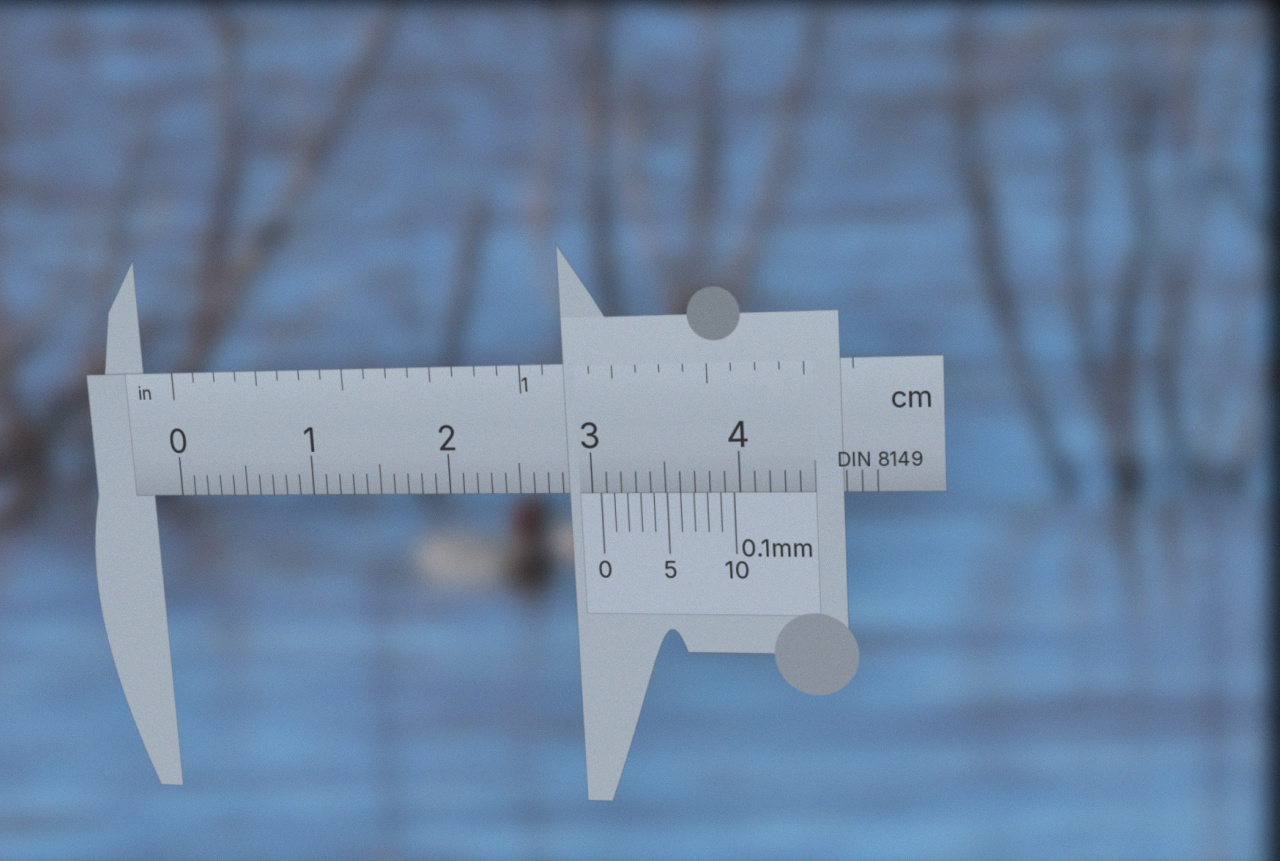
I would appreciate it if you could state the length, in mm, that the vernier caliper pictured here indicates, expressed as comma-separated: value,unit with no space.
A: 30.6,mm
